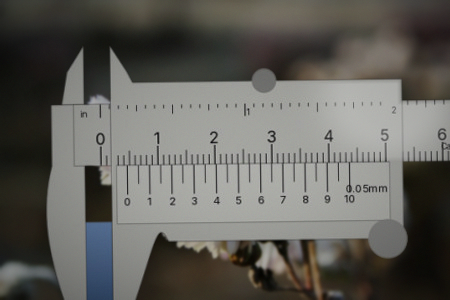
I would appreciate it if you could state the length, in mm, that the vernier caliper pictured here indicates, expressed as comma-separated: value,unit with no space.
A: 4.6,mm
